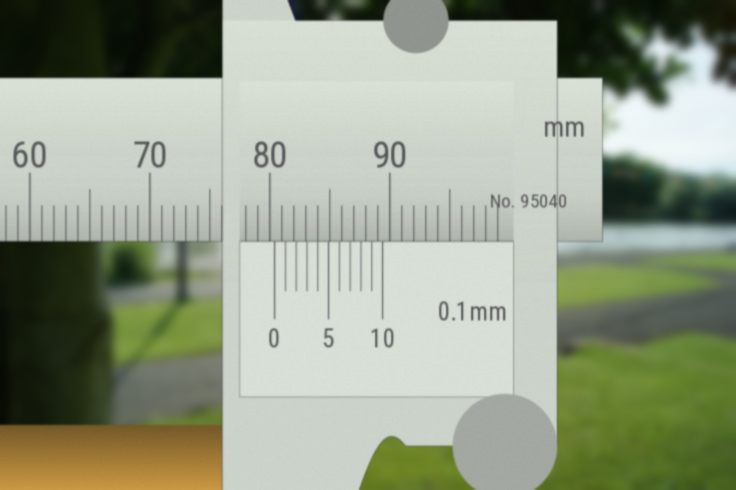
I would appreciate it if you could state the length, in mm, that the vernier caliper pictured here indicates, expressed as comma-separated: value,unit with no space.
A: 80.4,mm
